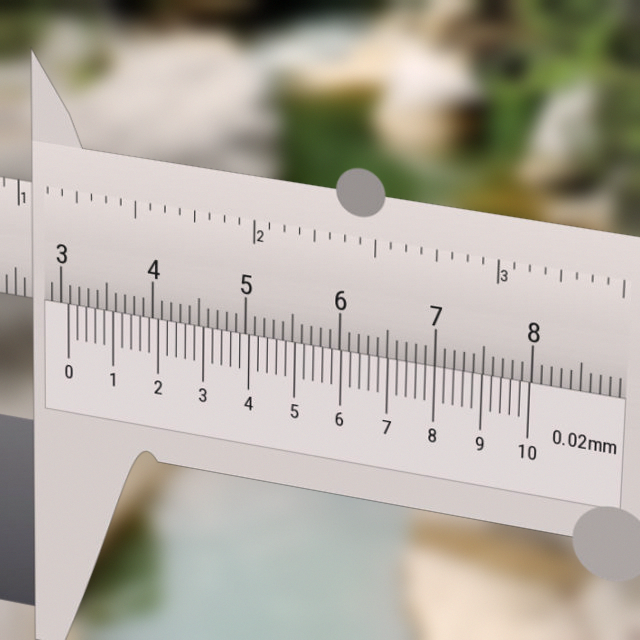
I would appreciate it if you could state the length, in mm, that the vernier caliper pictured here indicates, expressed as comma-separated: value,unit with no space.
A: 30.8,mm
